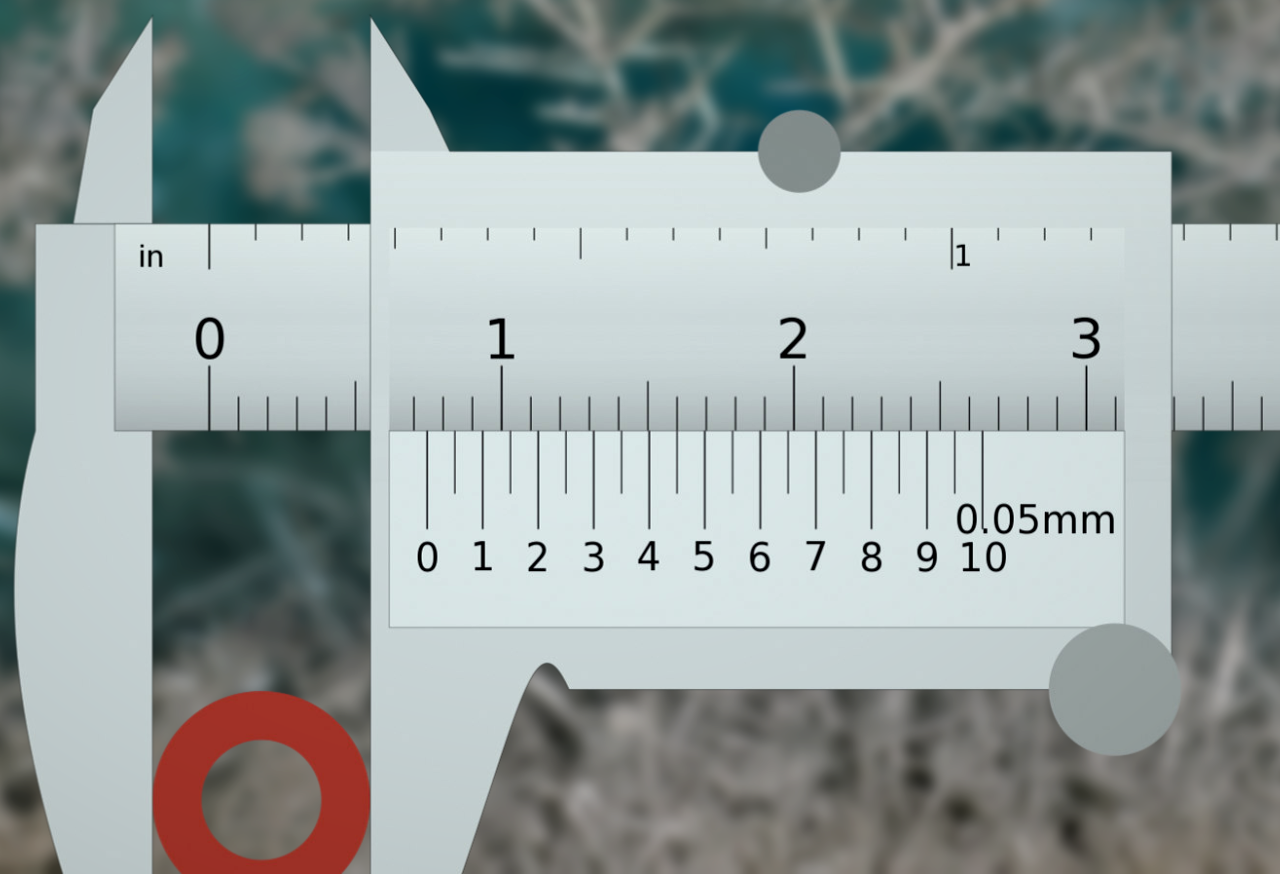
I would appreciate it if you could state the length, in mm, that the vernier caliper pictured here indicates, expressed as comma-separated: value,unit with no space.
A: 7.45,mm
